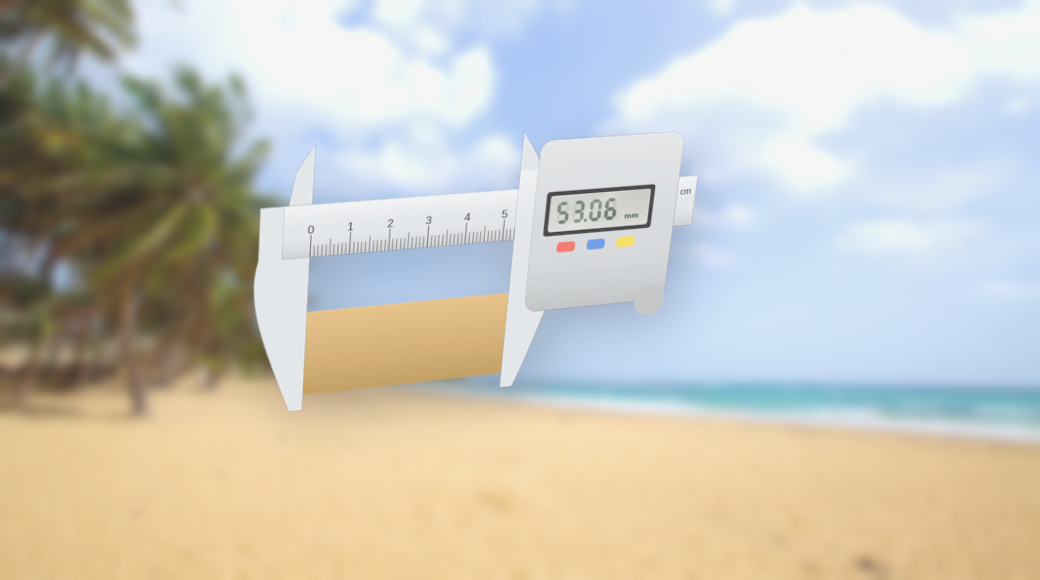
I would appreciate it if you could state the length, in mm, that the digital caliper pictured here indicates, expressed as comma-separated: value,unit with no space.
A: 53.06,mm
